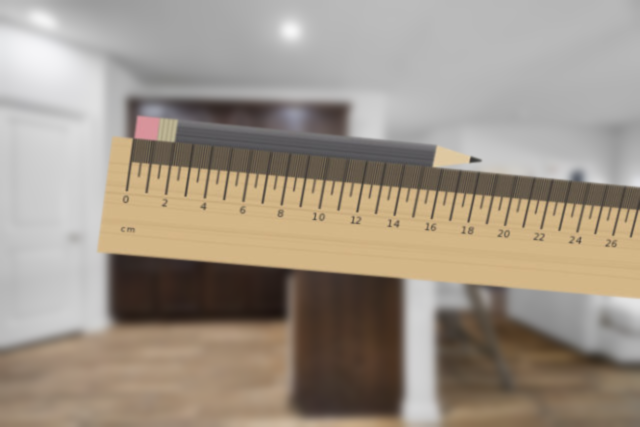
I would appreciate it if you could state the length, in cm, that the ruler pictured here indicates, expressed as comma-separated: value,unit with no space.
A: 18,cm
